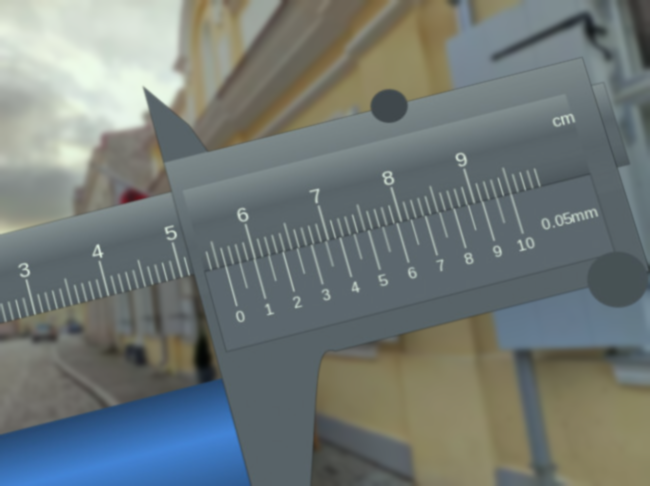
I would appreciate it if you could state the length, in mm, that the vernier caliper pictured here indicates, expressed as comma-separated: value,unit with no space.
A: 56.0,mm
